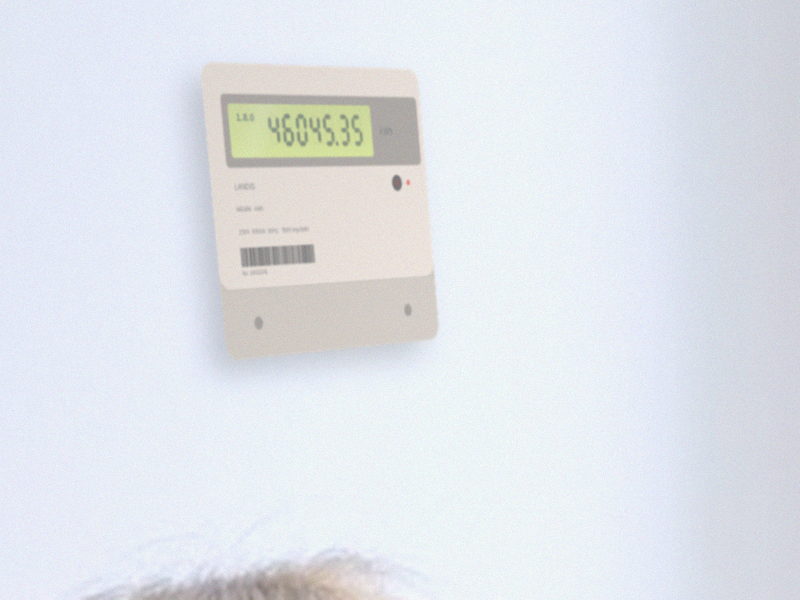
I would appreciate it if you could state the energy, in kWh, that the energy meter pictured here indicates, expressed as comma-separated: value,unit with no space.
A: 46045.35,kWh
